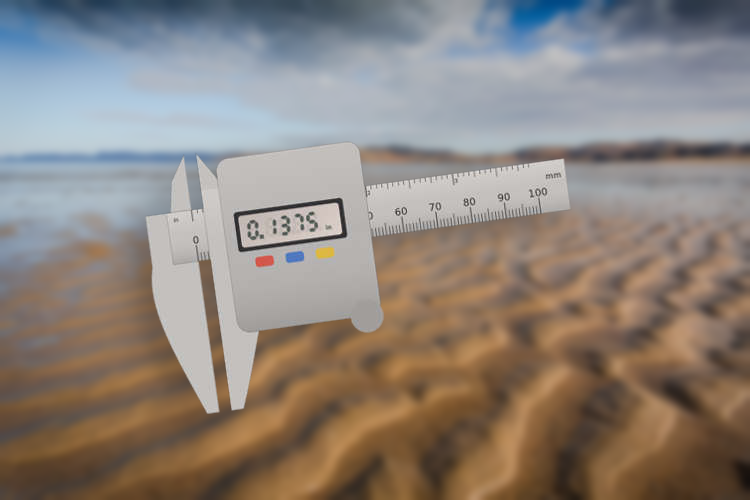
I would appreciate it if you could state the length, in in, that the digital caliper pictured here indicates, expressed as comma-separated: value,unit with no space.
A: 0.1375,in
